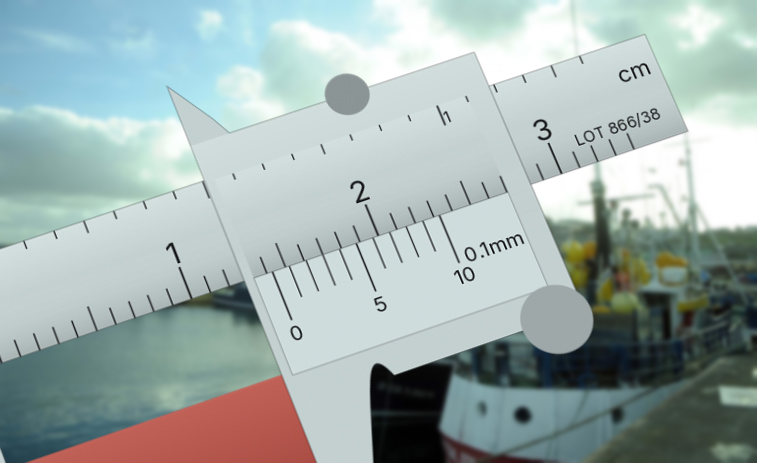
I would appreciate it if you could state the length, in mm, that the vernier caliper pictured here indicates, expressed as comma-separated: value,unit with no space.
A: 14.3,mm
